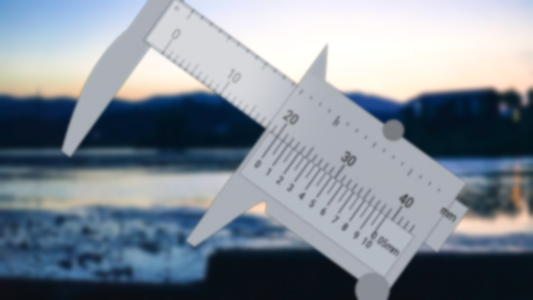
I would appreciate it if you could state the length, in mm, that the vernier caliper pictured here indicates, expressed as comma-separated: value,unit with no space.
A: 20.0,mm
